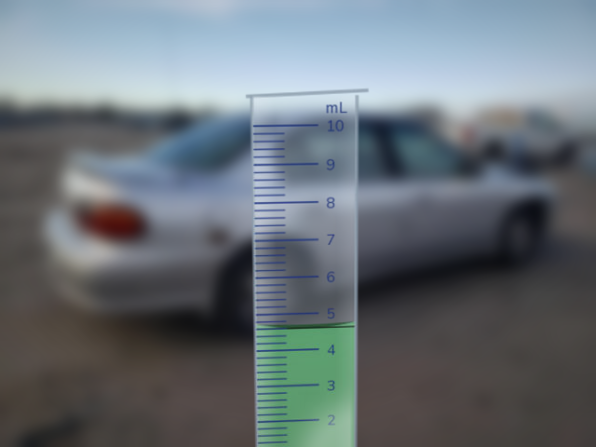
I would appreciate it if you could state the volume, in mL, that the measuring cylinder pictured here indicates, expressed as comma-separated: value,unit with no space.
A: 4.6,mL
